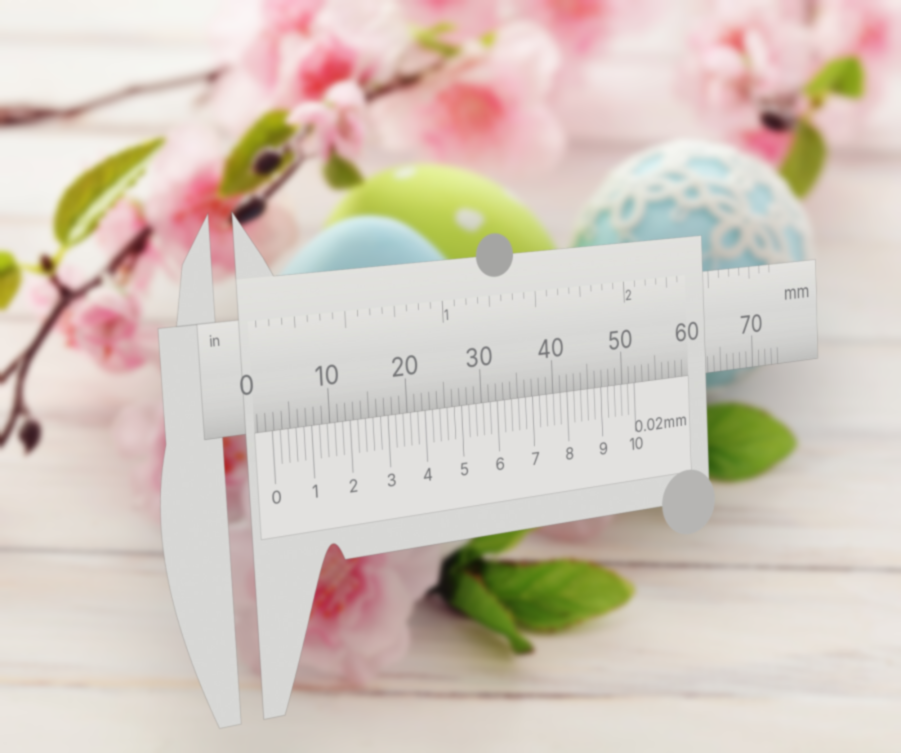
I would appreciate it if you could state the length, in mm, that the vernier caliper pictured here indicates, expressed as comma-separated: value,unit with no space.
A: 2.8,mm
